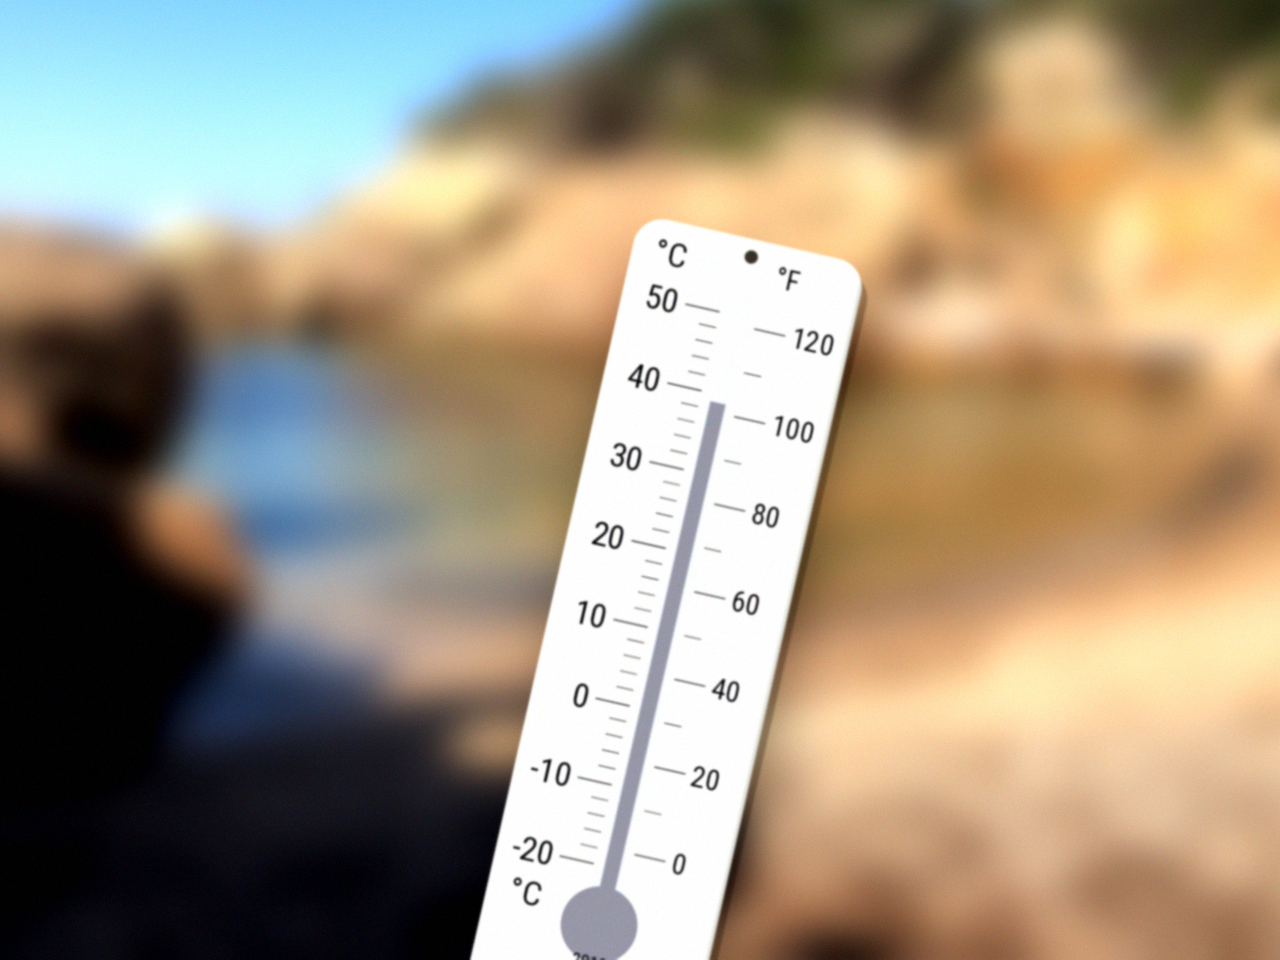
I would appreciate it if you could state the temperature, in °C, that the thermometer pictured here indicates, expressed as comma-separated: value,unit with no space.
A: 39,°C
